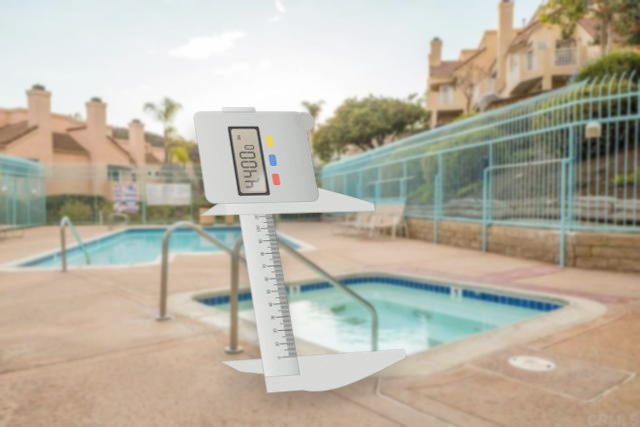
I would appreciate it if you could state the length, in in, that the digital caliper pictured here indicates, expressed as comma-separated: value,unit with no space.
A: 4.4000,in
